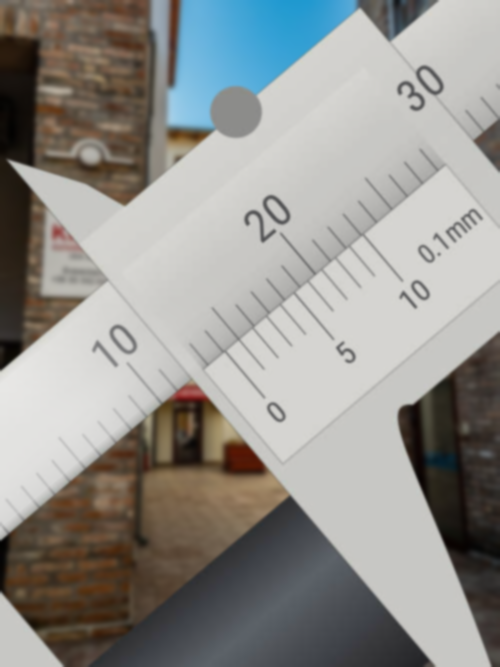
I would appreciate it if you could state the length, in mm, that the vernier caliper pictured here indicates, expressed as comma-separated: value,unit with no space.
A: 14.1,mm
